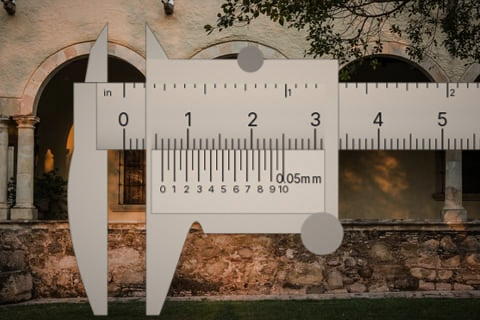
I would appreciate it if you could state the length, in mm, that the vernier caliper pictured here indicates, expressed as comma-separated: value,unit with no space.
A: 6.0,mm
